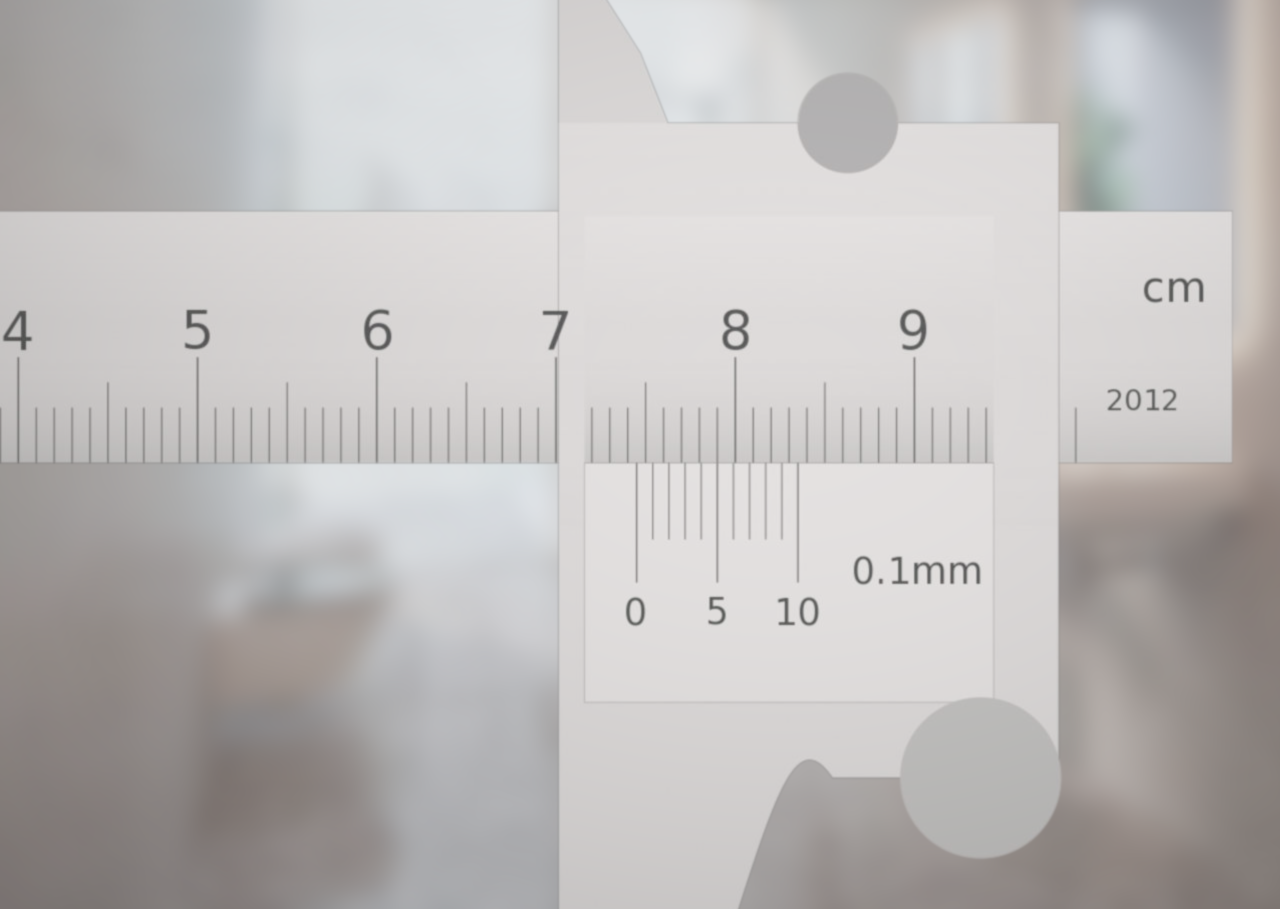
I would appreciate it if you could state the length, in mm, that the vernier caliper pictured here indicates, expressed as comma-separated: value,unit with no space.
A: 74.5,mm
